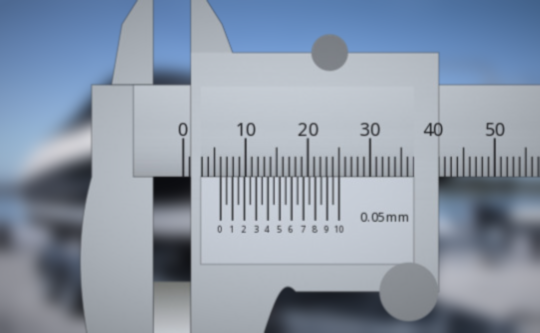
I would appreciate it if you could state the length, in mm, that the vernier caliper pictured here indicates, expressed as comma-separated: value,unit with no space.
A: 6.0,mm
